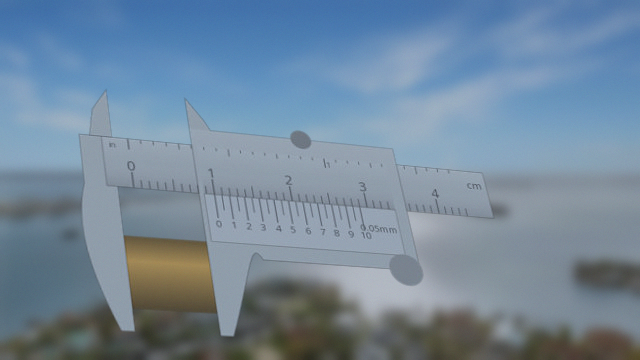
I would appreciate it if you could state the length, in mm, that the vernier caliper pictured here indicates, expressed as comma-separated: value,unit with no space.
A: 10.0,mm
